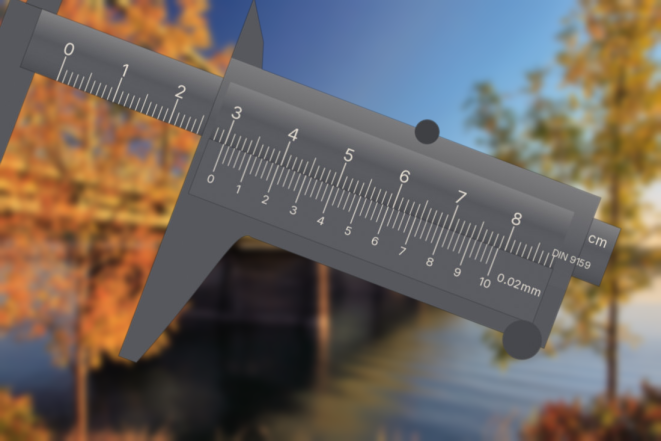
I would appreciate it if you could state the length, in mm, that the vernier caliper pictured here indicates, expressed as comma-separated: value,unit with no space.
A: 29.8,mm
